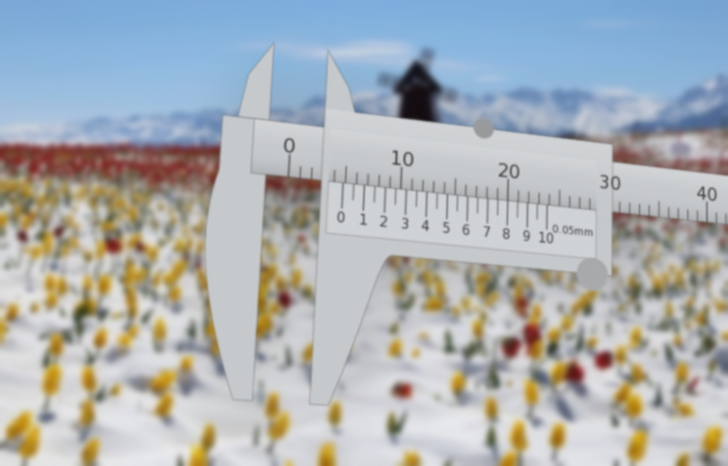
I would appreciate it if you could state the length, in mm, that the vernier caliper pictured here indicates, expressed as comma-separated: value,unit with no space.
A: 4.8,mm
